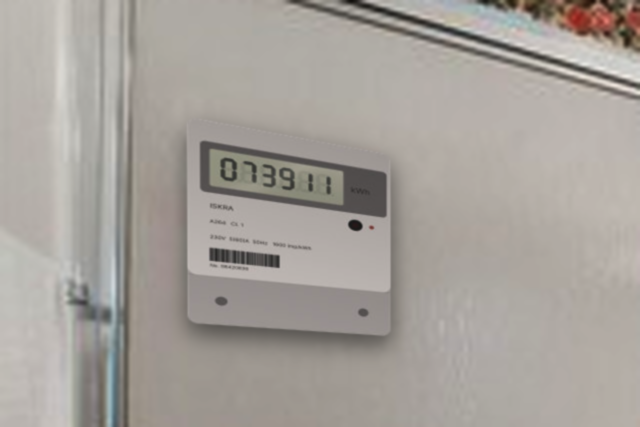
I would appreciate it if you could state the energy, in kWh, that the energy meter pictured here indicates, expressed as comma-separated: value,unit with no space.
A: 73911,kWh
